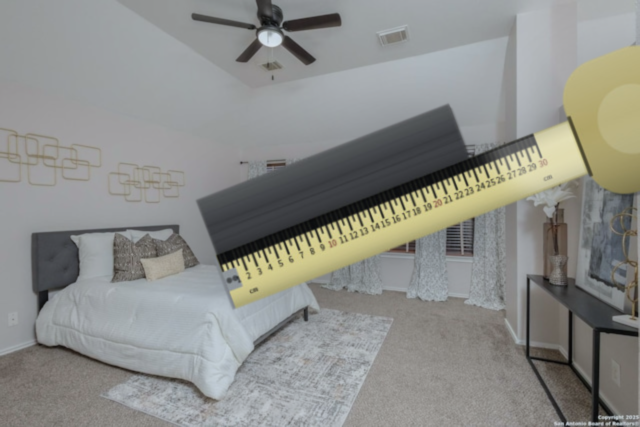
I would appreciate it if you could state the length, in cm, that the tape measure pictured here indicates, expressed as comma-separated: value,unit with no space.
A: 24,cm
